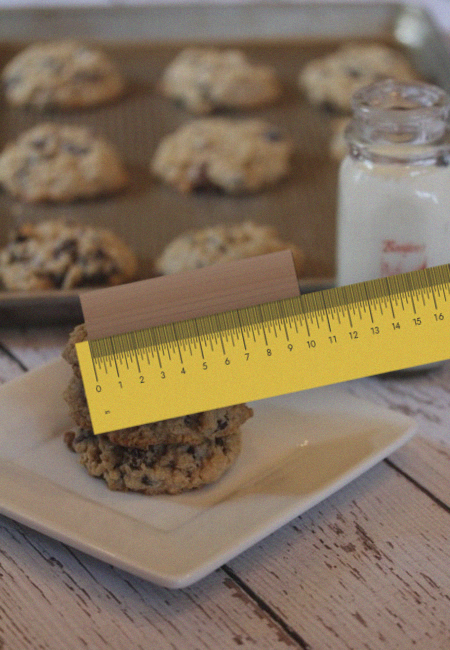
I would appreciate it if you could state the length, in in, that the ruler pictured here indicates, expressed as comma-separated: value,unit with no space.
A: 10,in
